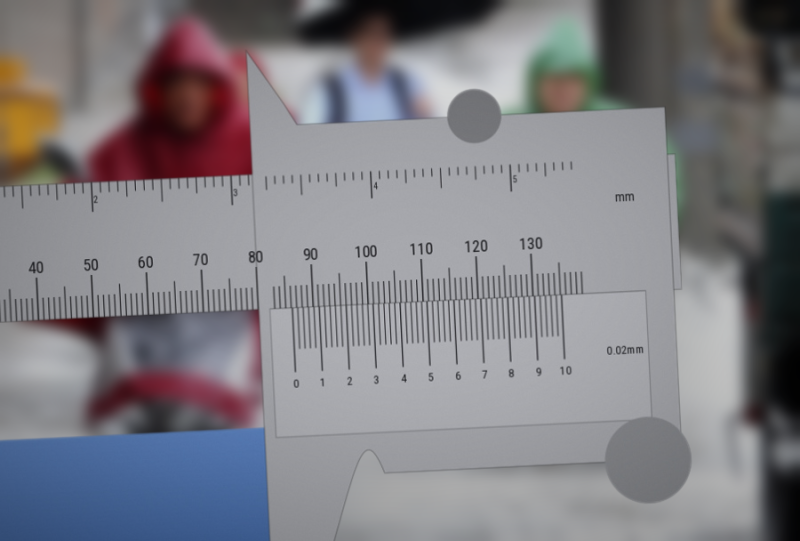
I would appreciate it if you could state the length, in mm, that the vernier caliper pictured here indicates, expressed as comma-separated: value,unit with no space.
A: 86.2,mm
